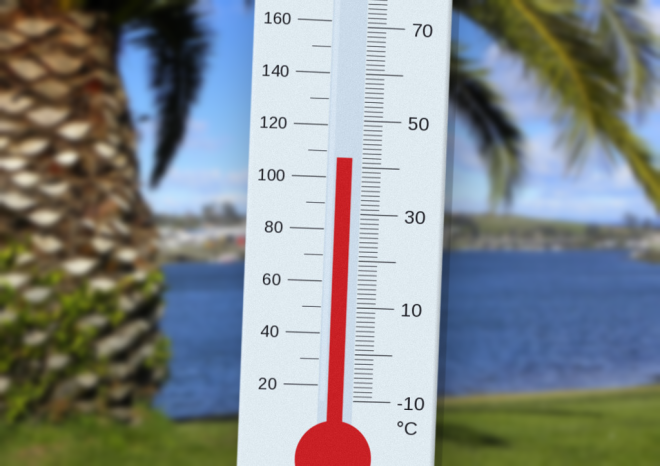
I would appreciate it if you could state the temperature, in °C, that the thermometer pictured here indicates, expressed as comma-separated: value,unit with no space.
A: 42,°C
